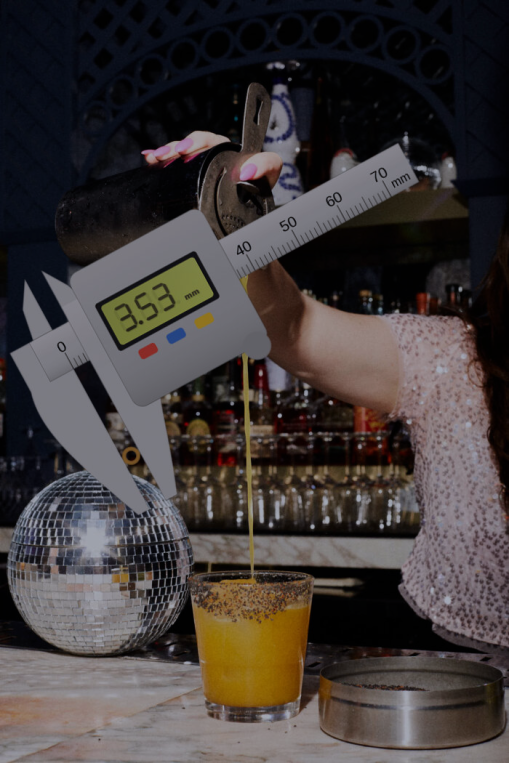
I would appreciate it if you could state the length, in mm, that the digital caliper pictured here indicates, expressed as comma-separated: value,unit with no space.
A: 3.53,mm
